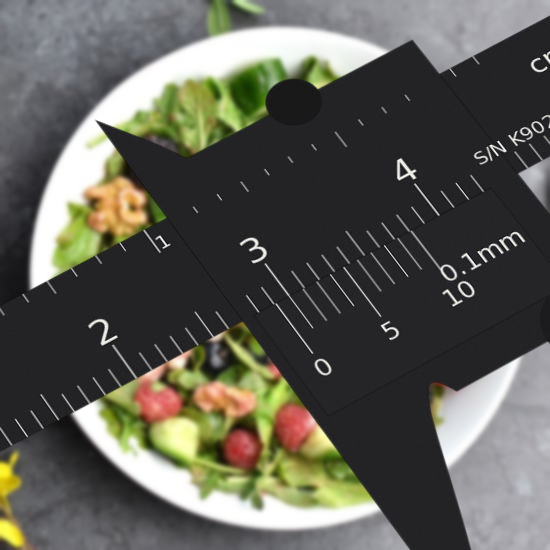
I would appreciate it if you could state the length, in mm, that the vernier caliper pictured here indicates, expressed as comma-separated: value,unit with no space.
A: 29.1,mm
